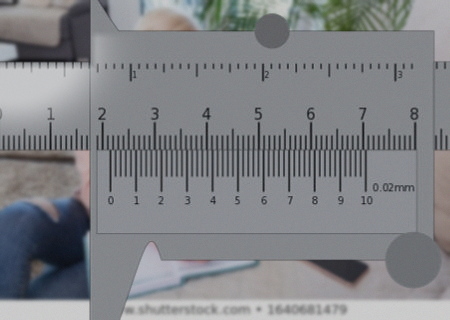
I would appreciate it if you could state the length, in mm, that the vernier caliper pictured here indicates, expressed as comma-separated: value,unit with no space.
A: 21.5,mm
